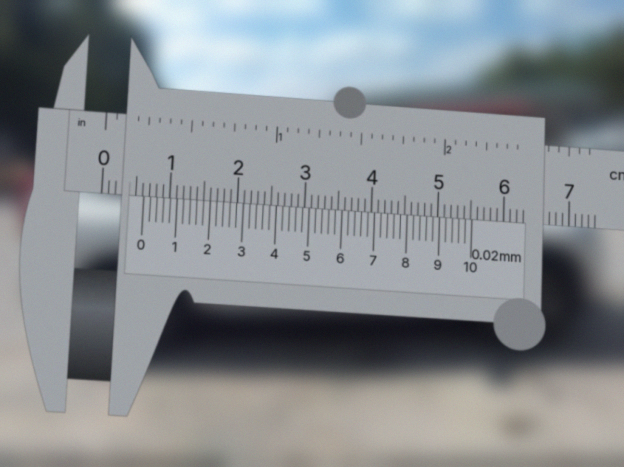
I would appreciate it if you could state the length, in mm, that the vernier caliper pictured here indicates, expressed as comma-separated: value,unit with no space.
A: 6.2,mm
